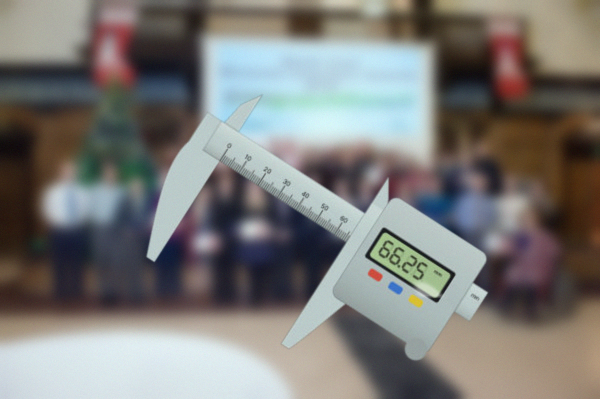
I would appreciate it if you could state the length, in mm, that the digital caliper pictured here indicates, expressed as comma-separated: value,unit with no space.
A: 66.25,mm
